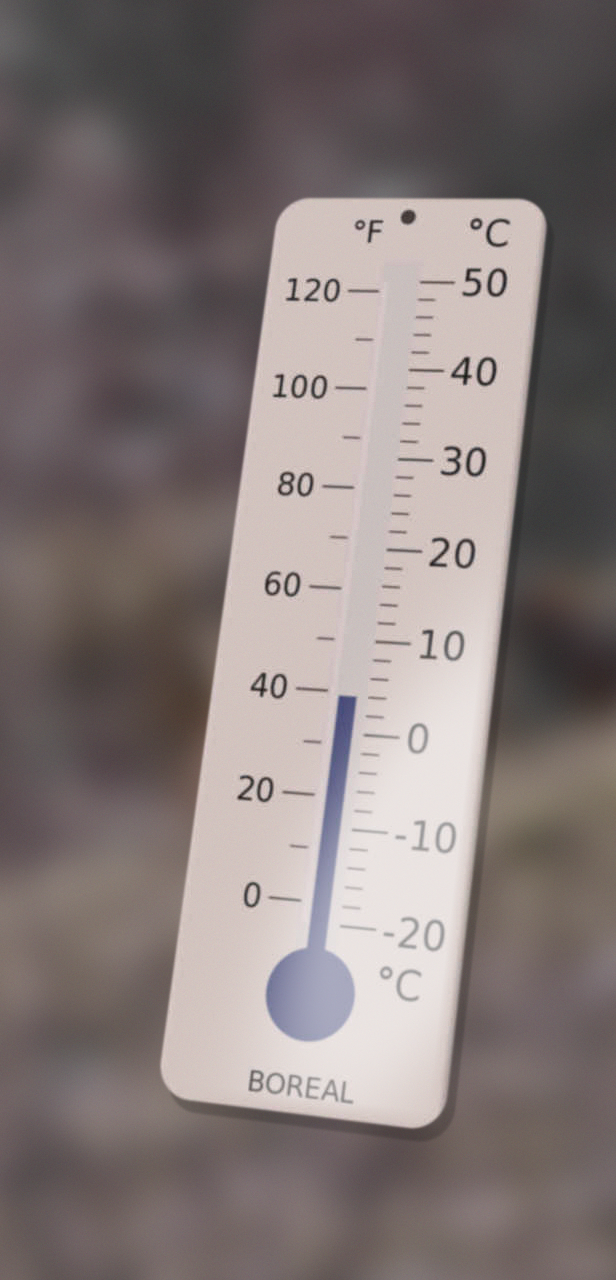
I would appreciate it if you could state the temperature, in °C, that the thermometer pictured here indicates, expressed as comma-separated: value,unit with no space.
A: 4,°C
